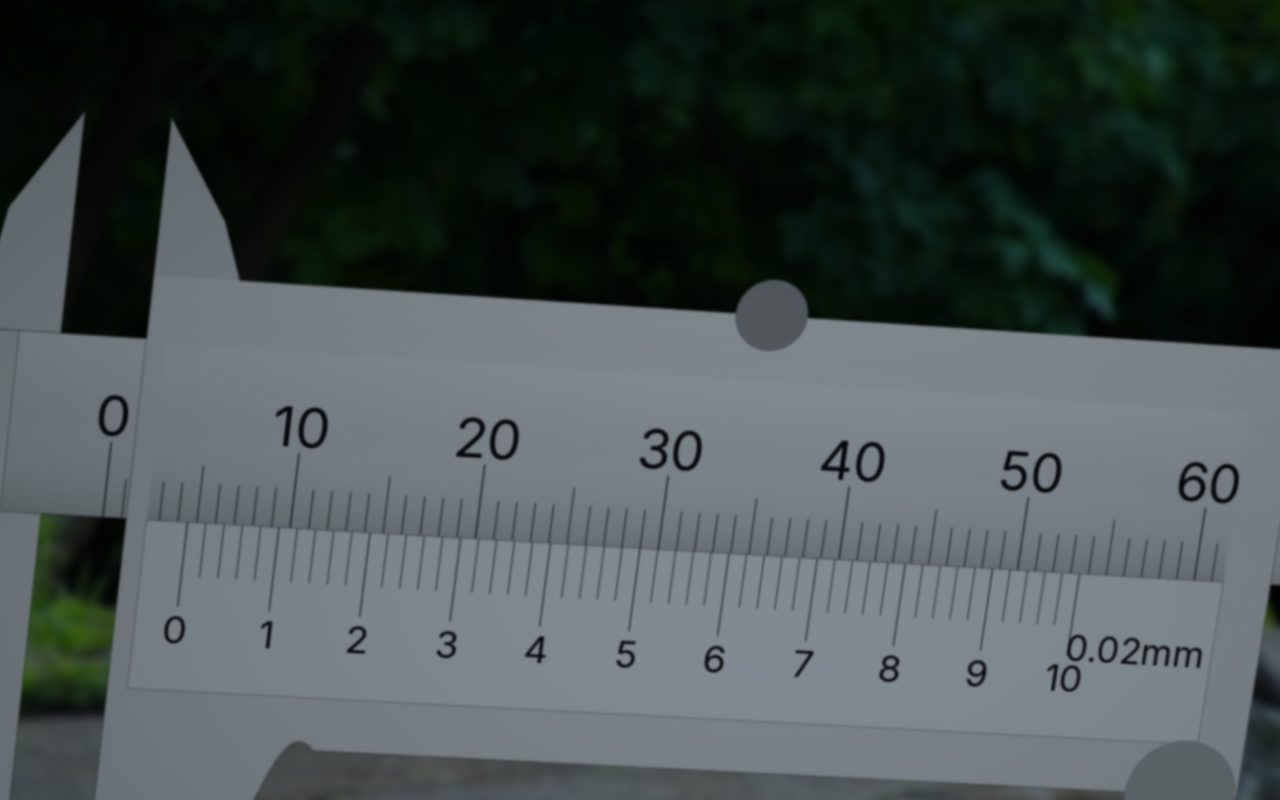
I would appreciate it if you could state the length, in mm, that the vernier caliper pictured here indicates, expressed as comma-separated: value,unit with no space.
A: 4.5,mm
